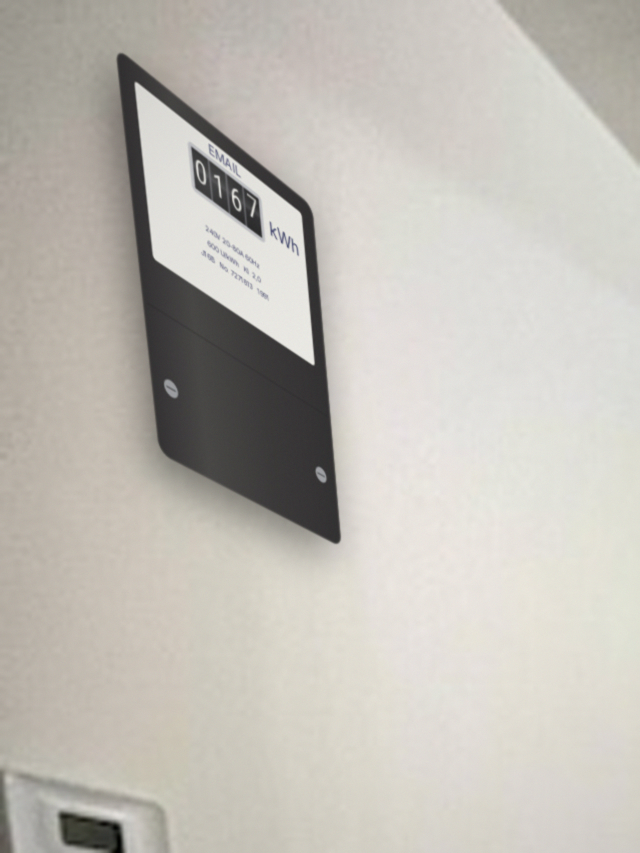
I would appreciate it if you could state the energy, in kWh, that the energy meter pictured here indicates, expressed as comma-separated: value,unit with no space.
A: 167,kWh
